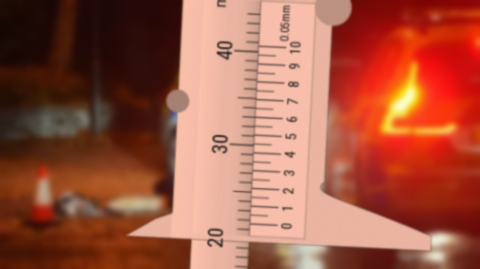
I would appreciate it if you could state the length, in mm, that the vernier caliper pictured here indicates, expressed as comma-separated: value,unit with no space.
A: 21.6,mm
